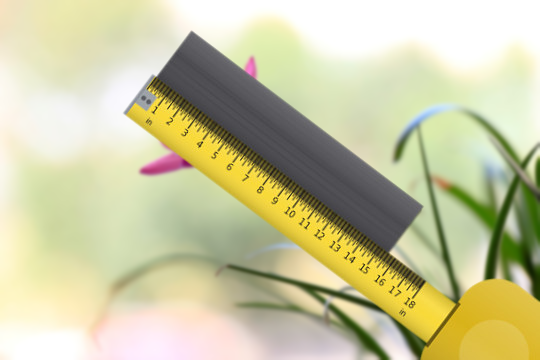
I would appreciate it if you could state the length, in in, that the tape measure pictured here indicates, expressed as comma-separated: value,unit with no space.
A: 15.5,in
